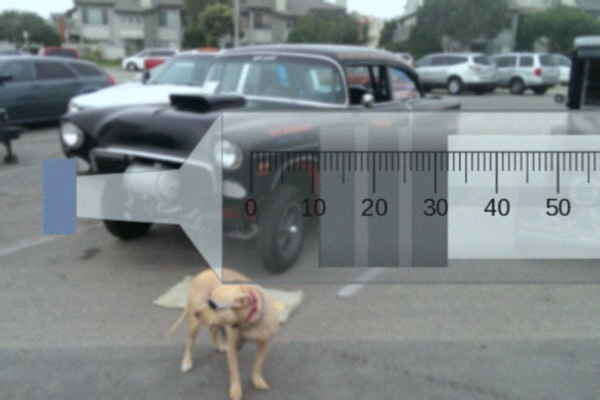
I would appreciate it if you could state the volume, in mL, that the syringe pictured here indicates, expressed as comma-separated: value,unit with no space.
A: 11,mL
